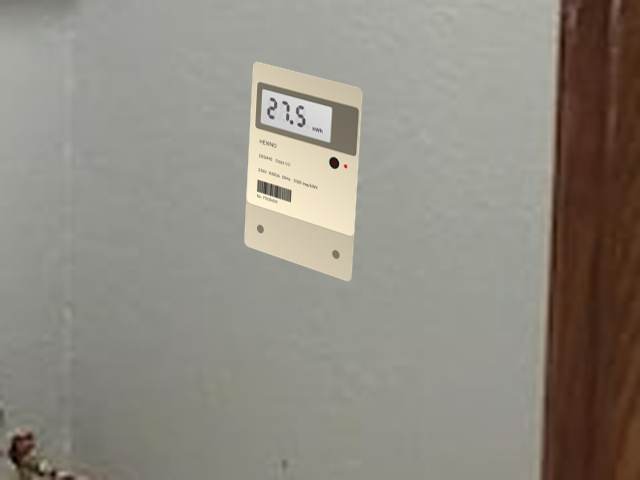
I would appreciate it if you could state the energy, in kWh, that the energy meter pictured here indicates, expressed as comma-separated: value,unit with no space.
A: 27.5,kWh
